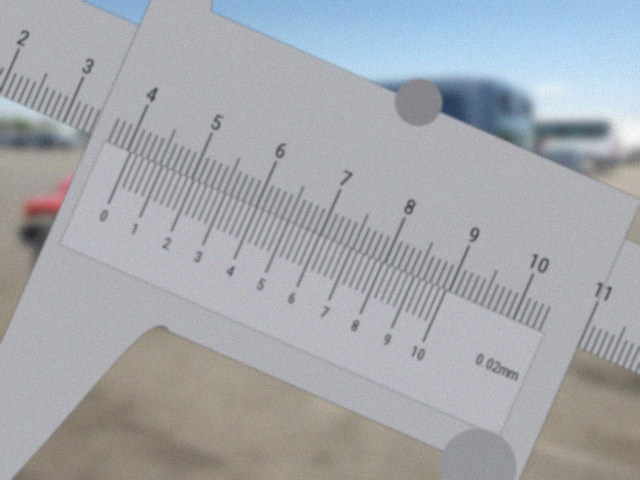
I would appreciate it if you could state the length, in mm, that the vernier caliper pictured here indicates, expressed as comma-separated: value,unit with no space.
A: 40.5,mm
